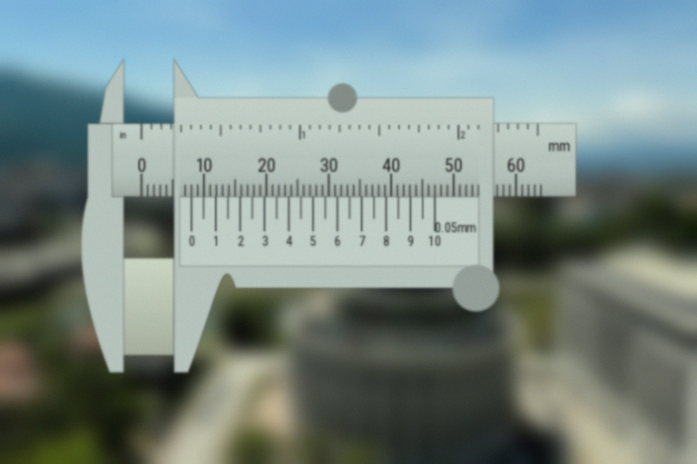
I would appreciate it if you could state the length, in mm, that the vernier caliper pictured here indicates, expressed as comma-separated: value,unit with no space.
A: 8.0,mm
